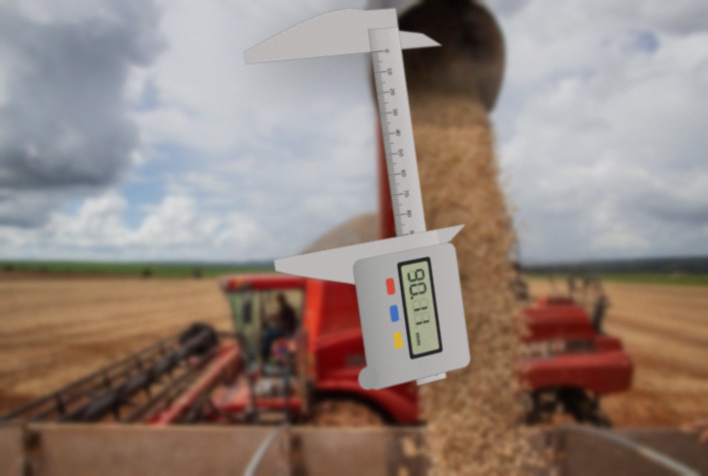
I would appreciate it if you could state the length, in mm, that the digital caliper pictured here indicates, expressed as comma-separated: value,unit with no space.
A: 90.11,mm
